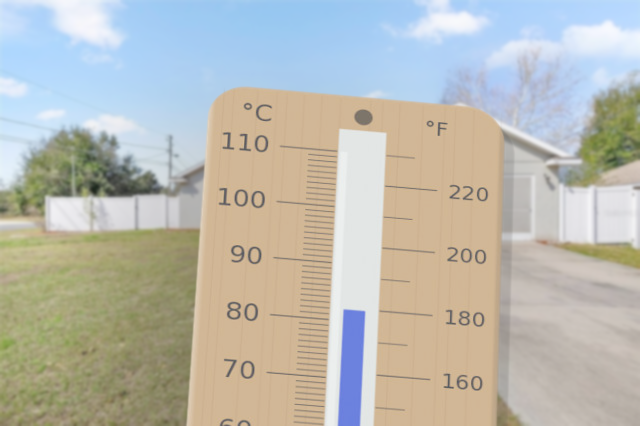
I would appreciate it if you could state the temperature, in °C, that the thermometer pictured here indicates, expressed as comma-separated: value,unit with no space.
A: 82,°C
